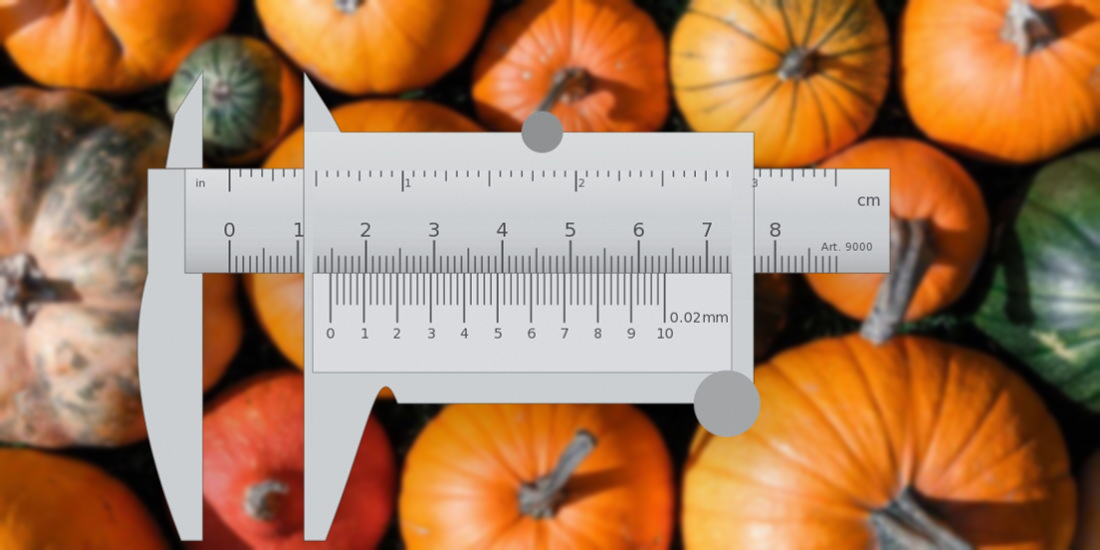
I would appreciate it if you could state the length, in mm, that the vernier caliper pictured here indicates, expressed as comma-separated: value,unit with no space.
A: 14.8,mm
